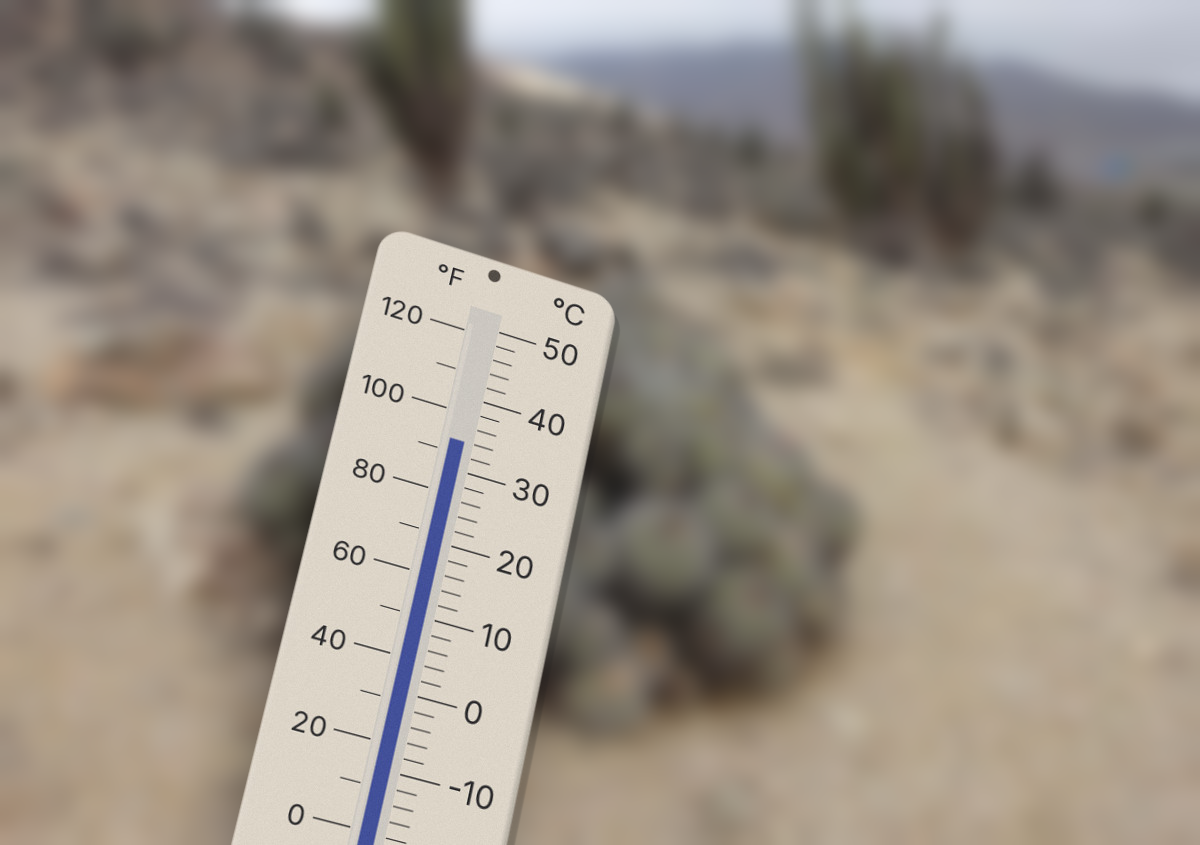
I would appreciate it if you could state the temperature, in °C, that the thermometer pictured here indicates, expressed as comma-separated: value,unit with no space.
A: 34,°C
